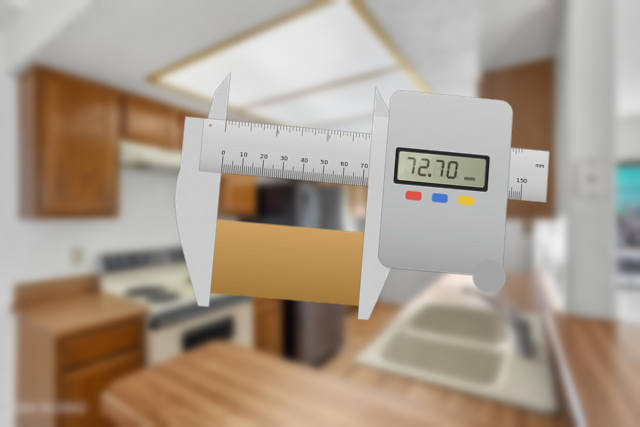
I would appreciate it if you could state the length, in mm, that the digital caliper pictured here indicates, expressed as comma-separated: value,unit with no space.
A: 72.70,mm
